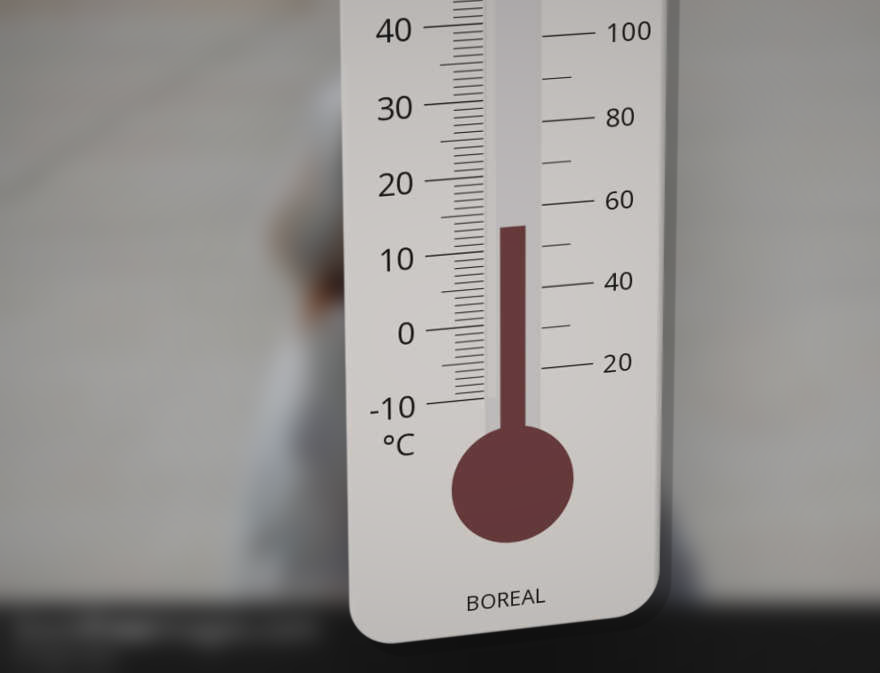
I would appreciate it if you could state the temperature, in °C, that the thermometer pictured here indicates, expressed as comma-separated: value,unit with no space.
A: 13,°C
